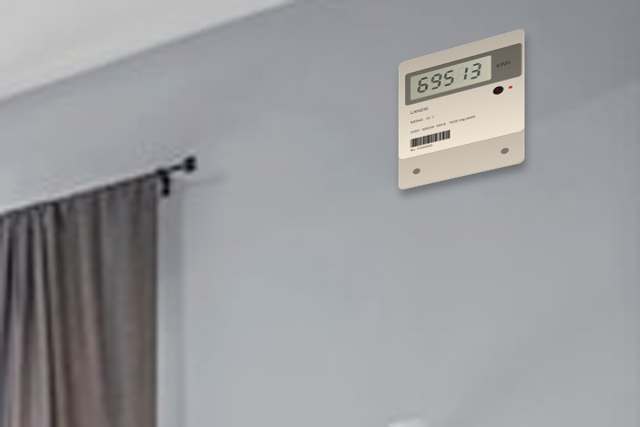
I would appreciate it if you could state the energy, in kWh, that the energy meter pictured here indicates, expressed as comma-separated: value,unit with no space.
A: 69513,kWh
